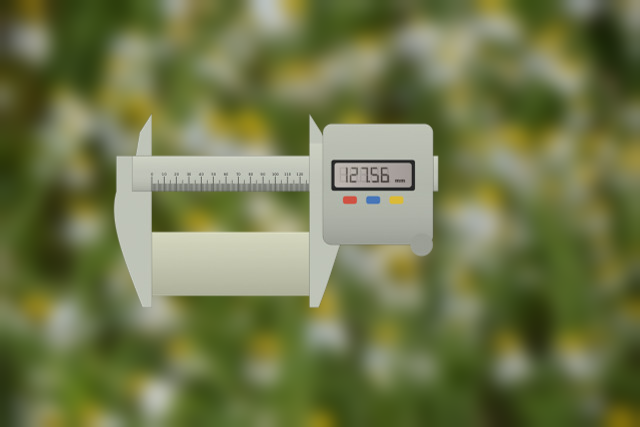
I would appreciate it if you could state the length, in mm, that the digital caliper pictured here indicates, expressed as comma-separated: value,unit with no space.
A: 127.56,mm
